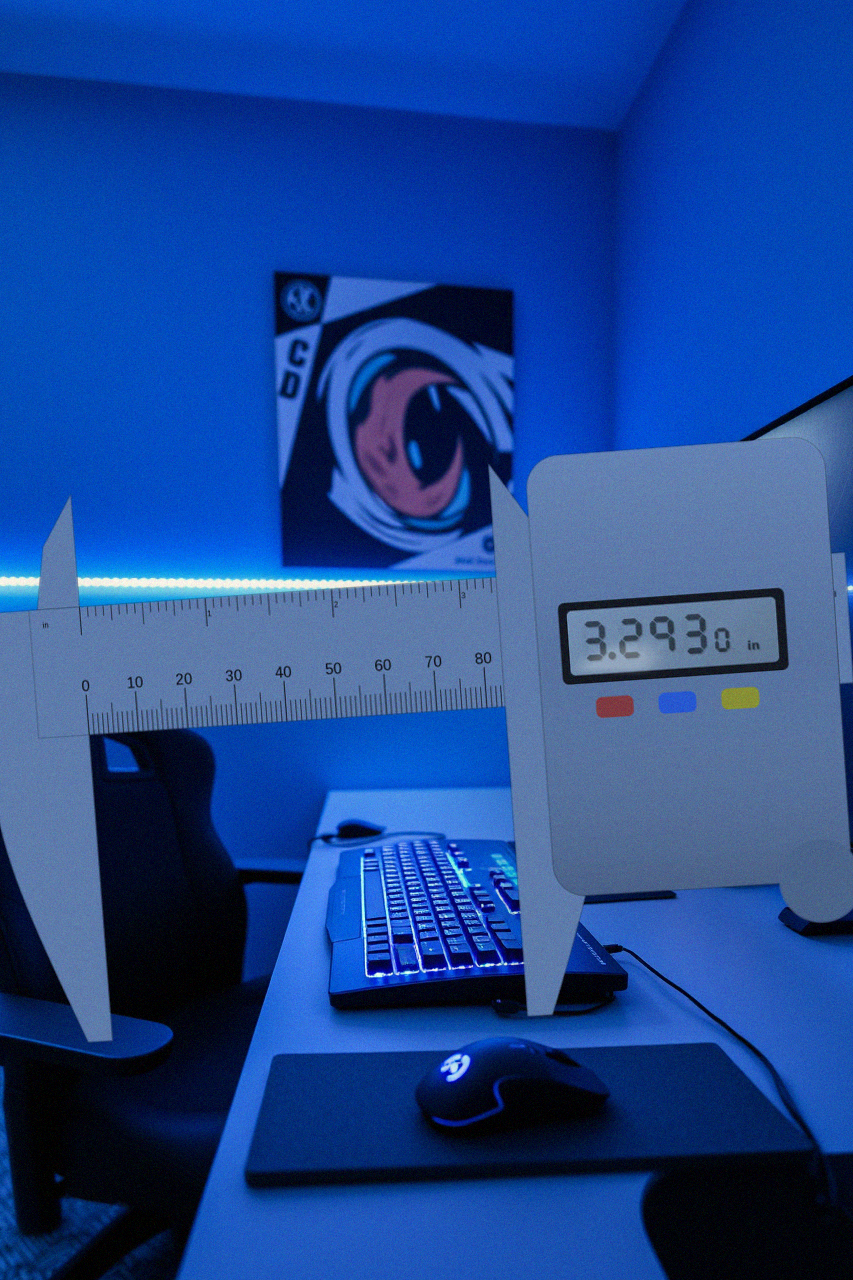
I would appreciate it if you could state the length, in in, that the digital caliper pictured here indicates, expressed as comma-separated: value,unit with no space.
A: 3.2930,in
